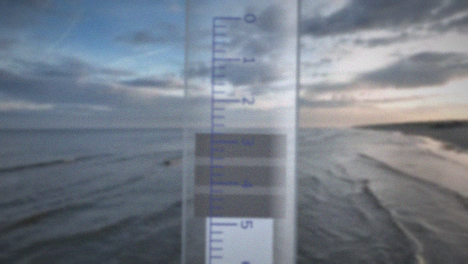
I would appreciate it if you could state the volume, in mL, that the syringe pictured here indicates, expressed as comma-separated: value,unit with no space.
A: 2.8,mL
